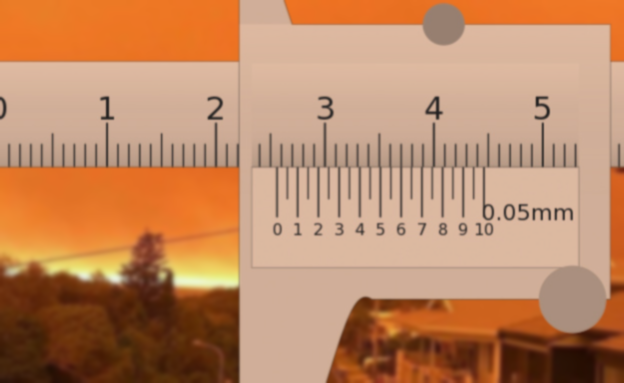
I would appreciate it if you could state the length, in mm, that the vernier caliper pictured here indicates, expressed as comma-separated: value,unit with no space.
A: 25.6,mm
